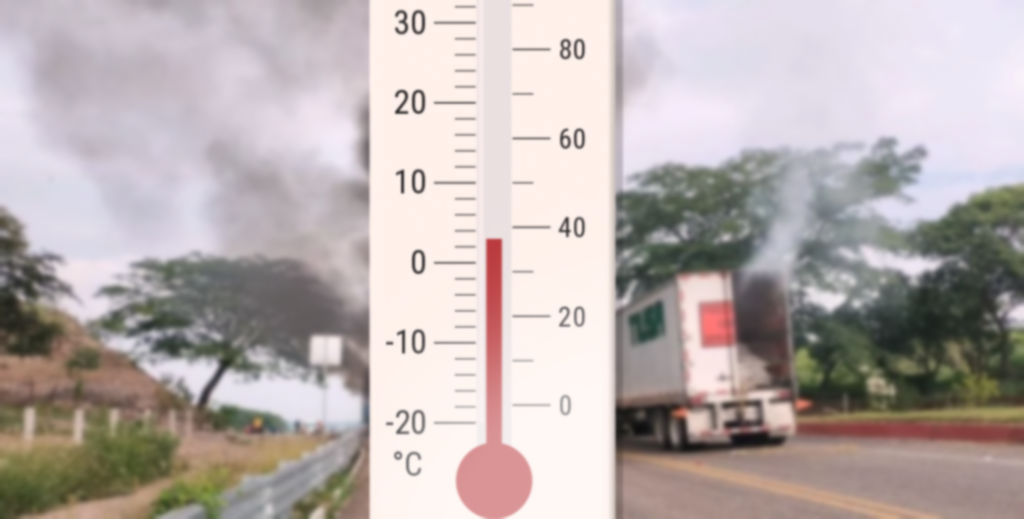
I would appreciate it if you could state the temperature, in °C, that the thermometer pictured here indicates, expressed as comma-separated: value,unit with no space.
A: 3,°C
